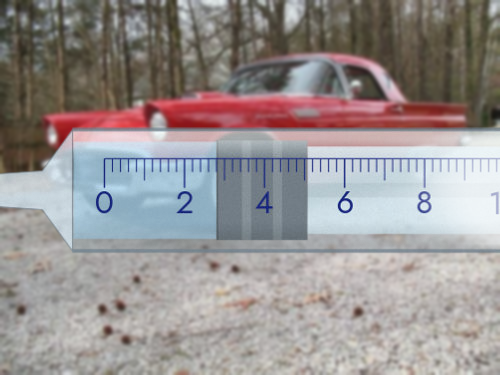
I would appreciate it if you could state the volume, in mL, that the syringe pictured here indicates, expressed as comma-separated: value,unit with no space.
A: 2.8,mL
